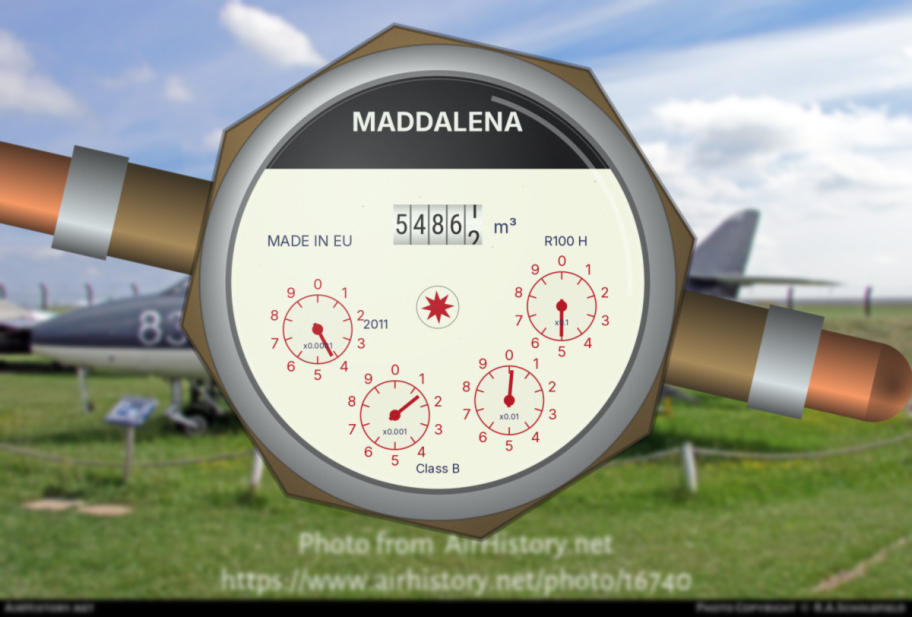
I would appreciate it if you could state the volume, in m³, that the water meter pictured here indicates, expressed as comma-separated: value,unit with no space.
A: 54861.5014,m³
